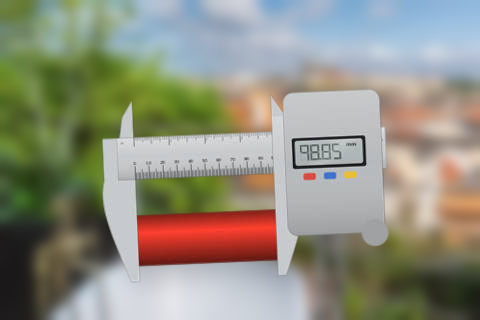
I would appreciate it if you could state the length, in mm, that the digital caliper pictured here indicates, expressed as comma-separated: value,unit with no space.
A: 98.85,mm
